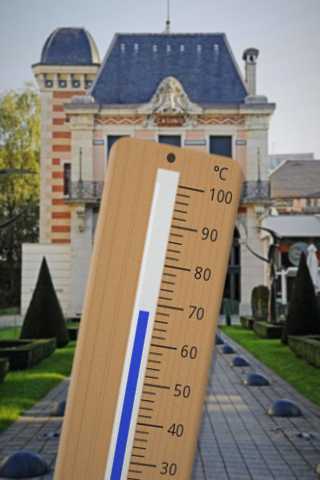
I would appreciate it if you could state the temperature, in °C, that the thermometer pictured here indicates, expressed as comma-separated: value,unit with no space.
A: 68,°C
